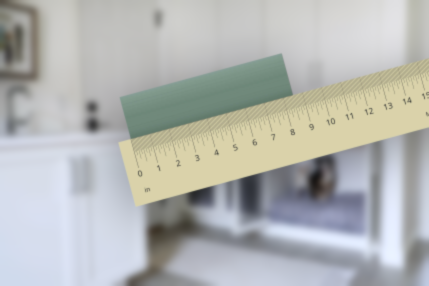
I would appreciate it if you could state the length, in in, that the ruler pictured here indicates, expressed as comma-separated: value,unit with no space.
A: 8.5,in
